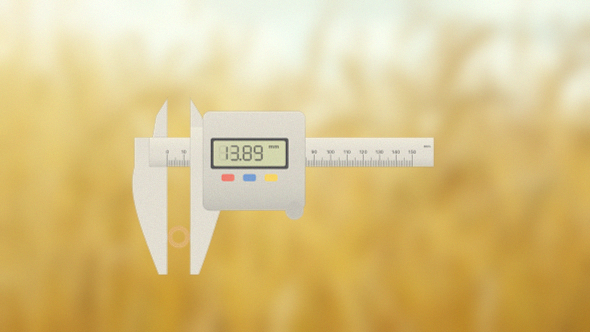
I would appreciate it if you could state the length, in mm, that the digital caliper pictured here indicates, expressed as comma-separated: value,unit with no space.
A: 13.89,mm
